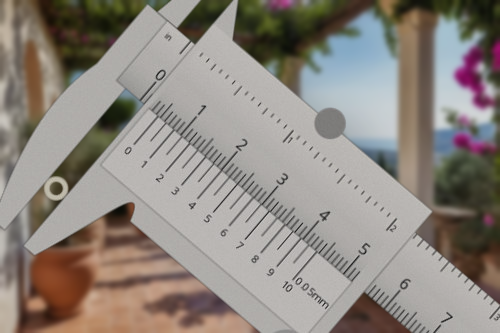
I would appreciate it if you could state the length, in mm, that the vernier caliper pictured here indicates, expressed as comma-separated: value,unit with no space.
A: 4.5,mm
